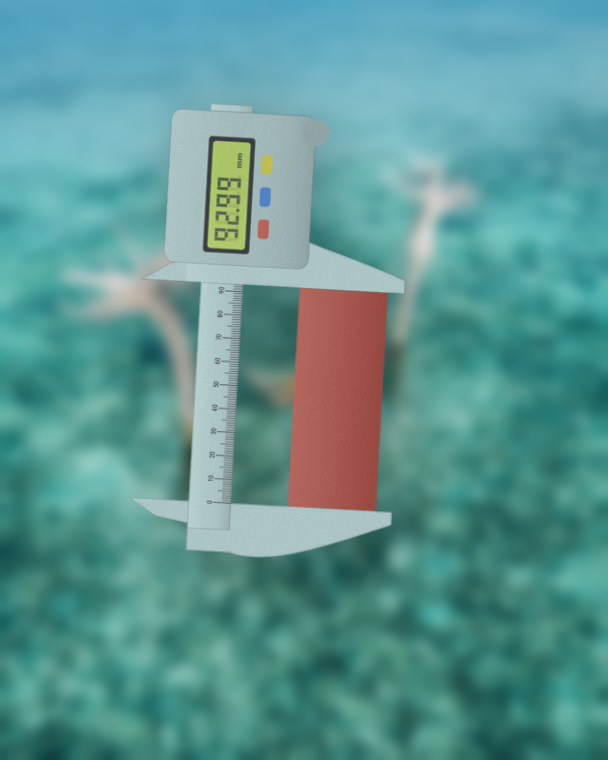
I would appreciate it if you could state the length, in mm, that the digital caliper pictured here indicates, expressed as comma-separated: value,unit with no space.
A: 92.99,mm
